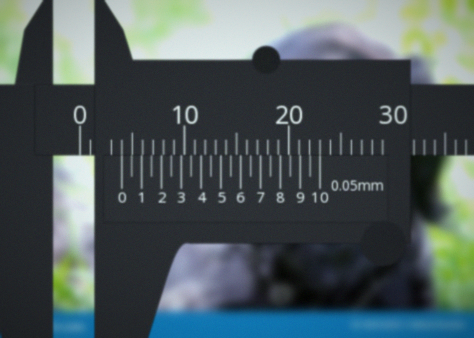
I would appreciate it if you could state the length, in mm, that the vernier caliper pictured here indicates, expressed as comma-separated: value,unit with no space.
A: 4.0,mm
